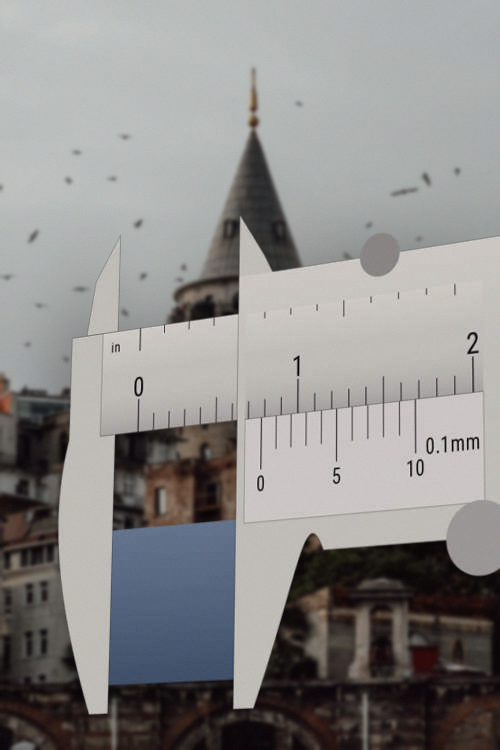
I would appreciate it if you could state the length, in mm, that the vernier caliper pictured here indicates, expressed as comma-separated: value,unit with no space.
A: 7.8,mm
